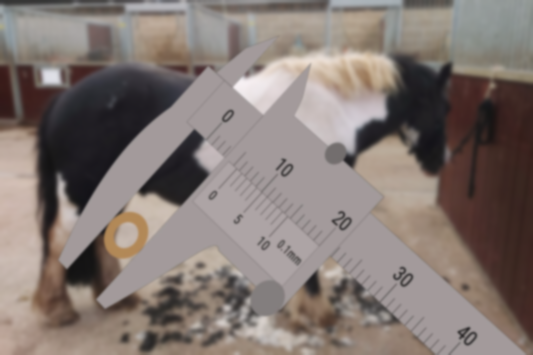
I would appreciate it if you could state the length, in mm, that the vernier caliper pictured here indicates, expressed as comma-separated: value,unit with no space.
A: 5.6,mm
